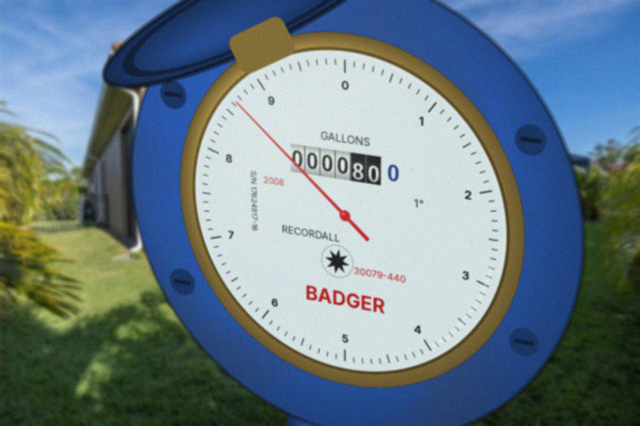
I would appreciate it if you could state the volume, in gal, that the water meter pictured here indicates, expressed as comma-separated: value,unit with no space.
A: 798.6,gal
